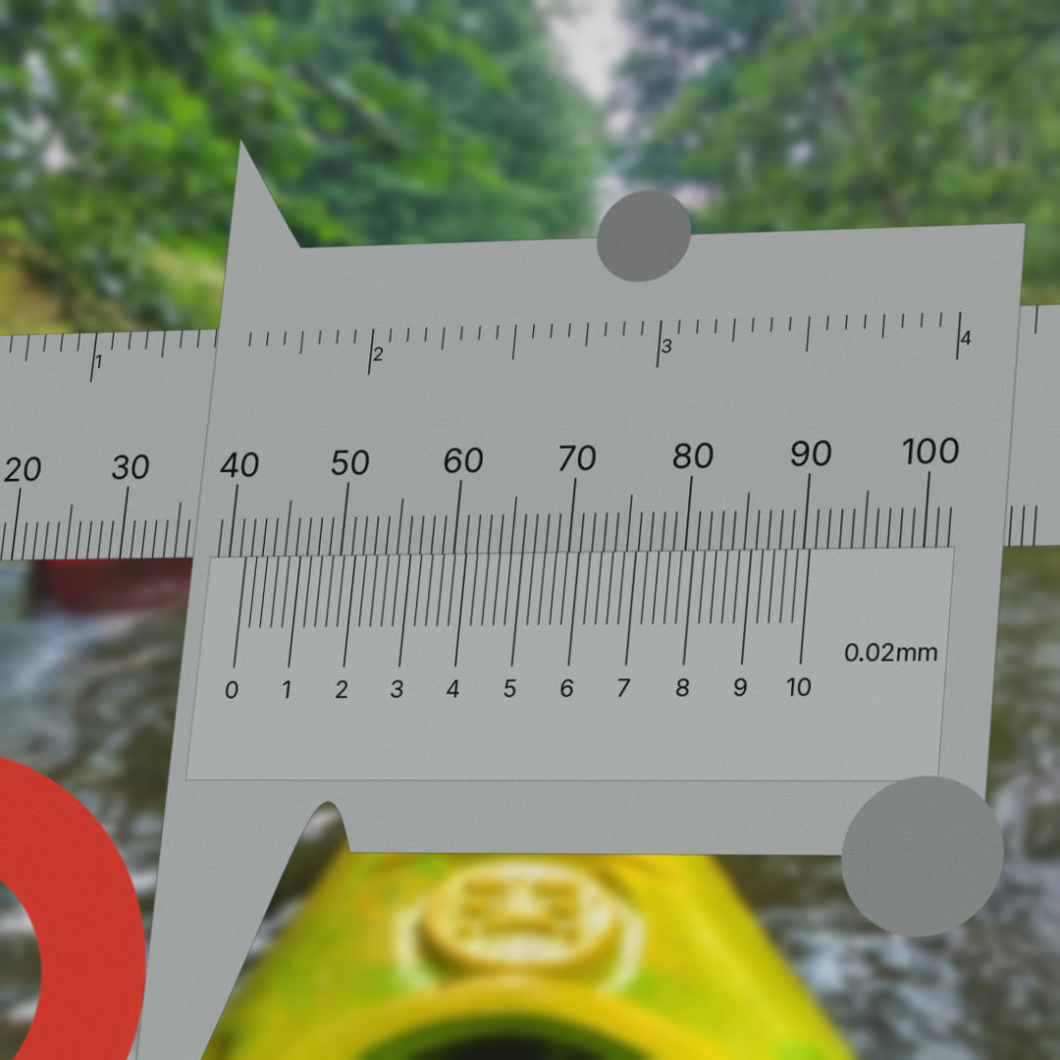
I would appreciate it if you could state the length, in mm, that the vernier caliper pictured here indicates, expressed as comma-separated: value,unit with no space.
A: 41.5,mm
